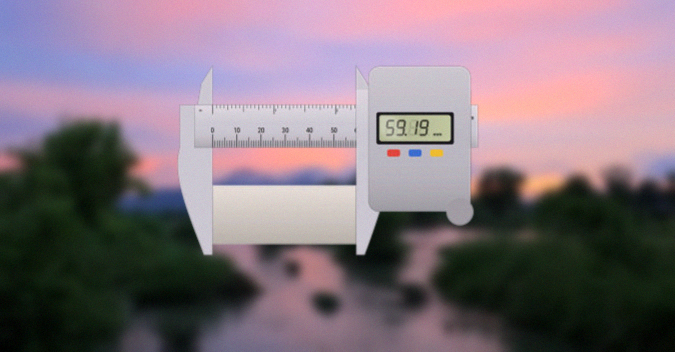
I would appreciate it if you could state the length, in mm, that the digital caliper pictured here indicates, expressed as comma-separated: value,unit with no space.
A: 59.19,mm
